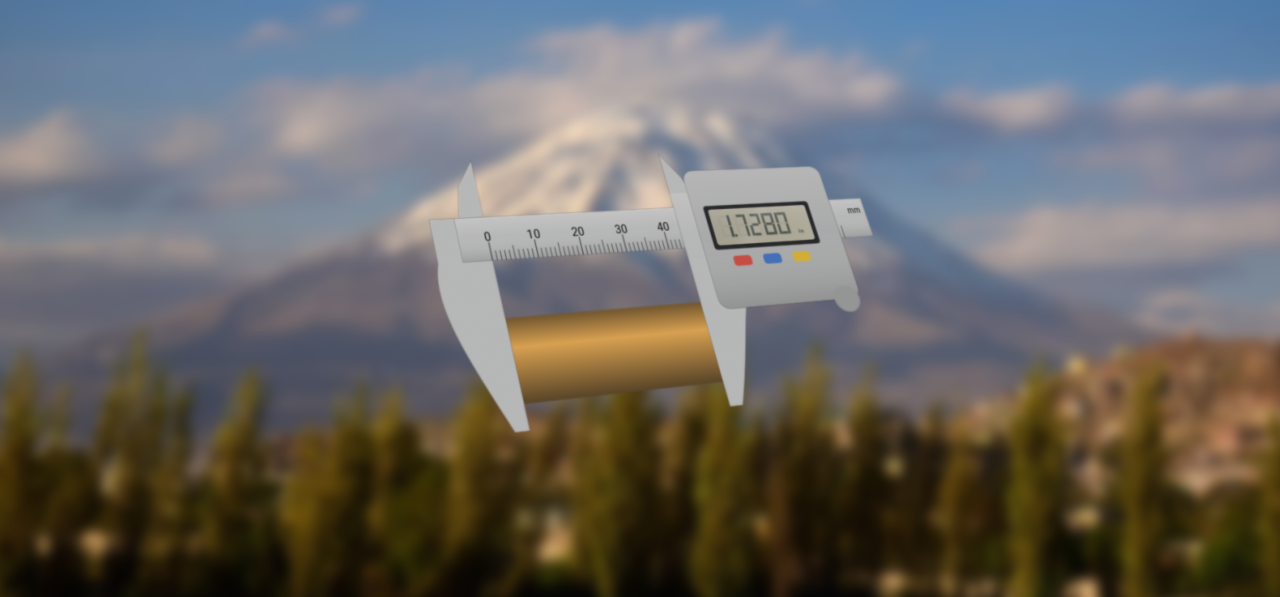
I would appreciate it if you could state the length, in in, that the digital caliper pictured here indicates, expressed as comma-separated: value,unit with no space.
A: 1.7280,in
